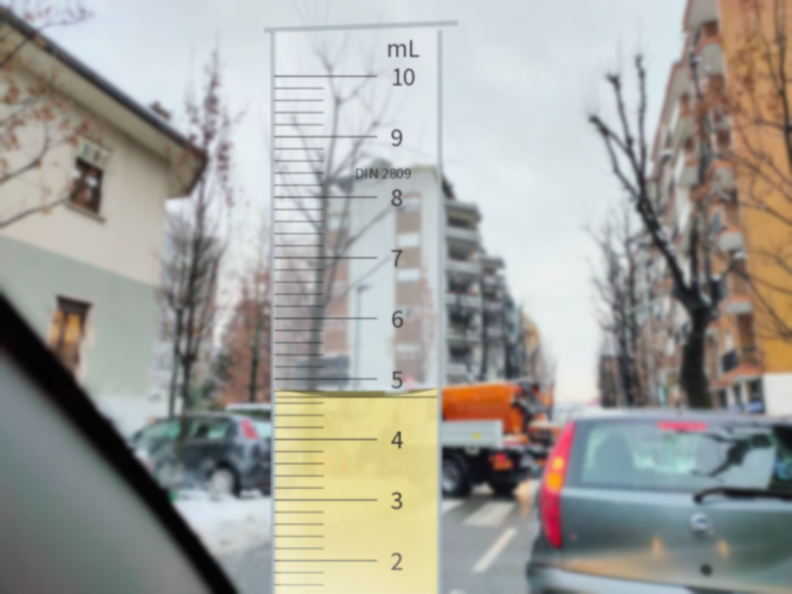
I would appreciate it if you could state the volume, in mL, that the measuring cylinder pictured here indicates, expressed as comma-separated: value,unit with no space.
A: 4.7,mL
